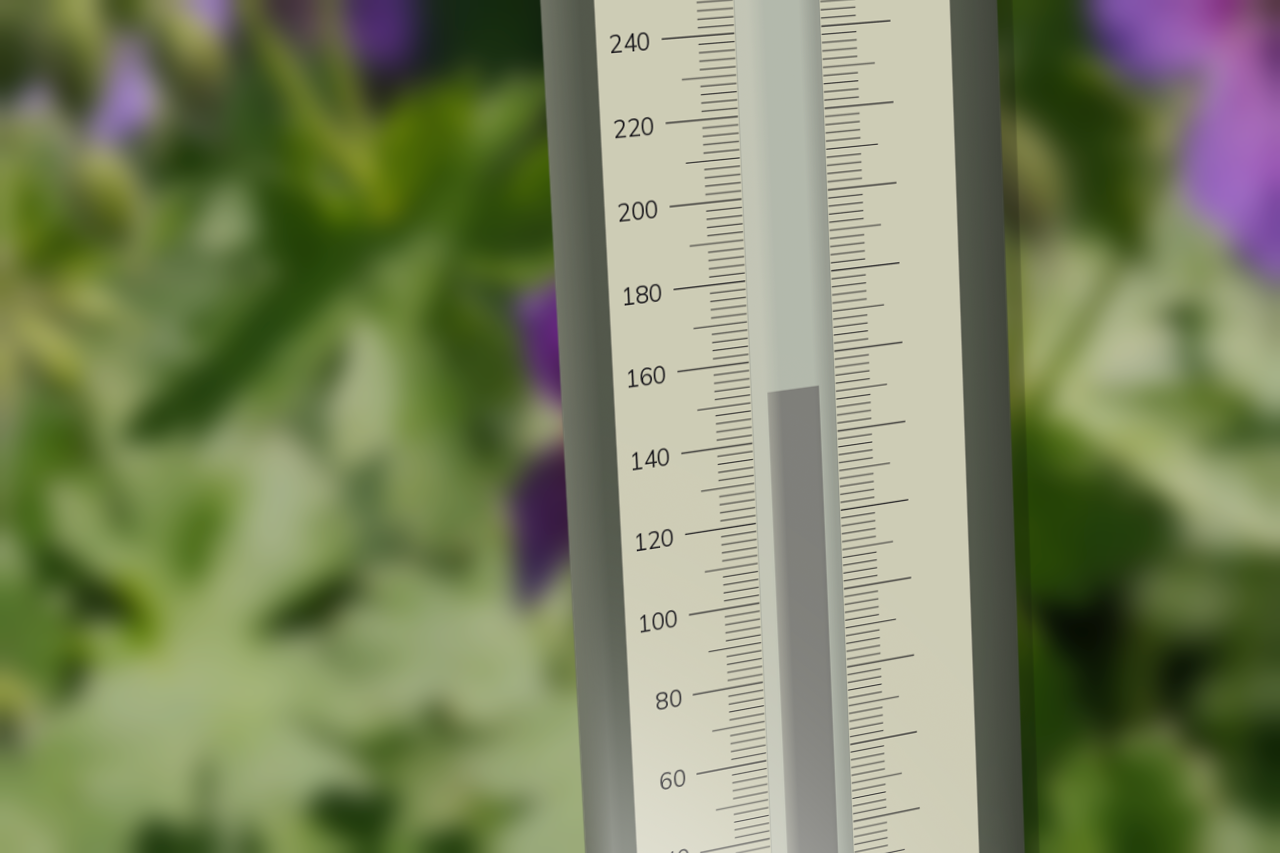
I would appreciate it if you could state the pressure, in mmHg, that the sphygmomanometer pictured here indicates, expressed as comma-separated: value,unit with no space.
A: 152,mmHg
